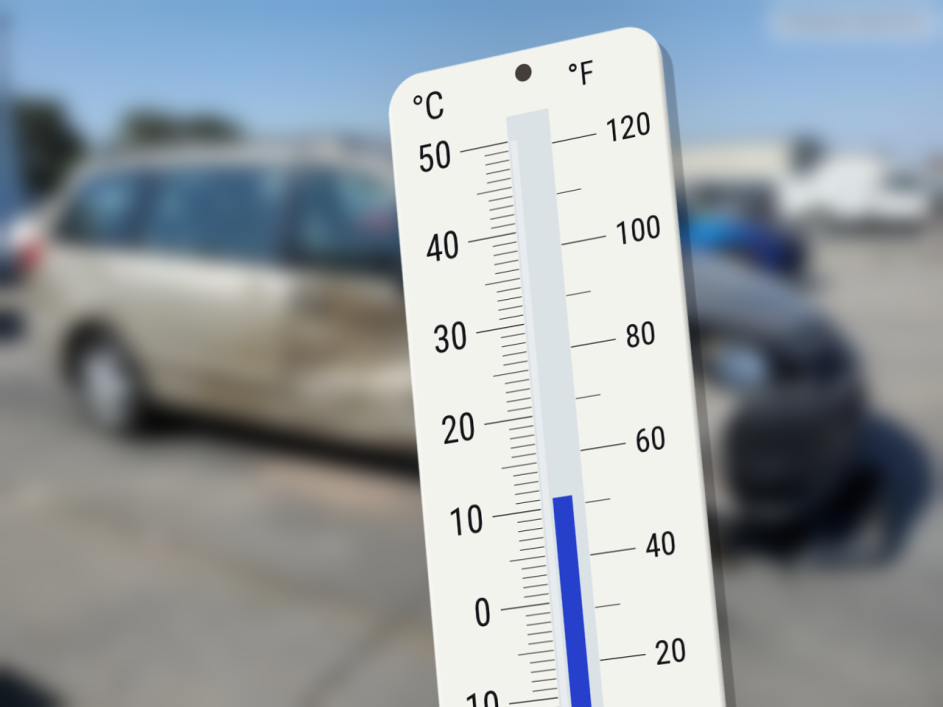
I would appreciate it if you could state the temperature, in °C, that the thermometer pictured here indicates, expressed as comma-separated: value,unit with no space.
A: 11,°C
